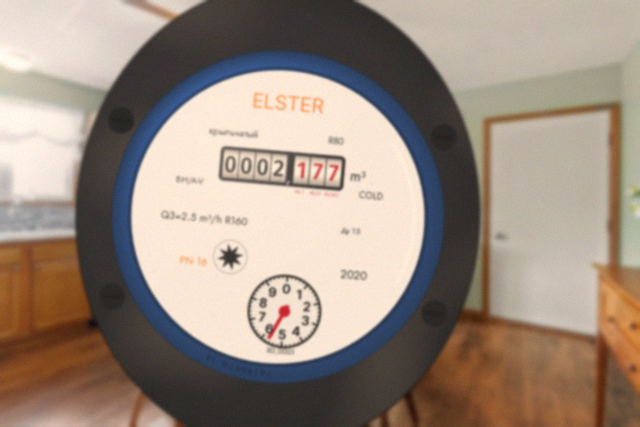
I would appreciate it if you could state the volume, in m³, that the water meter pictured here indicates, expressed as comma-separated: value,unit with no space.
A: 2.1775,m³
